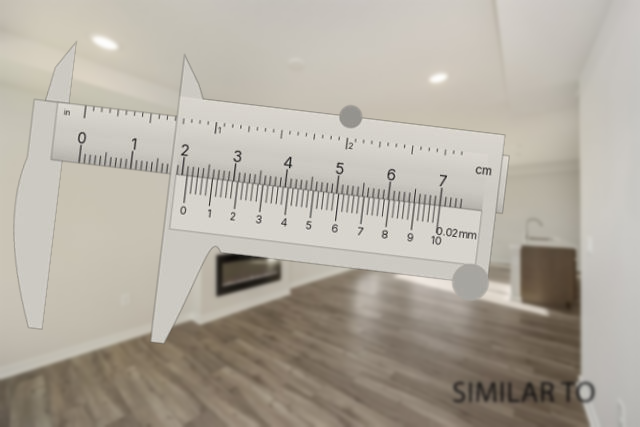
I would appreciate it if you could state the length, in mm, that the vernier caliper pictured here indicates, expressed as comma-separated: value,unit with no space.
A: 21.0,mm
